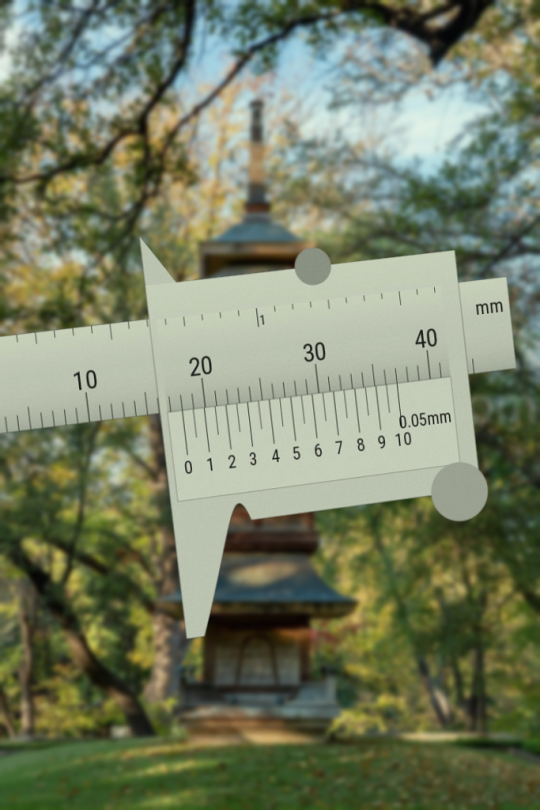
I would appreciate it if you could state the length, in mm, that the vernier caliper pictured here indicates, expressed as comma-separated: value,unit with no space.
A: 18.0,mm
